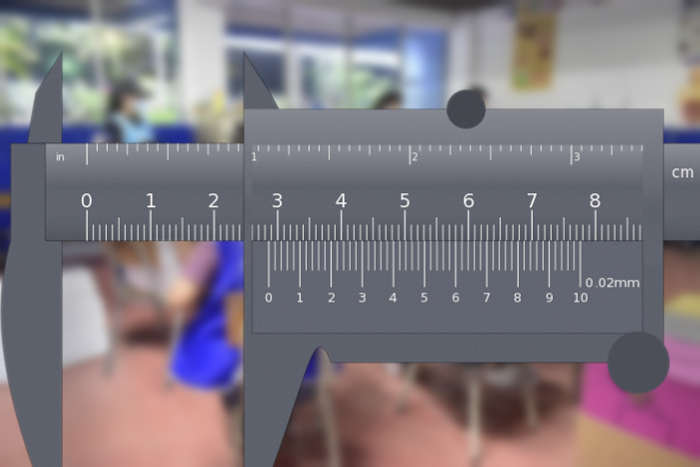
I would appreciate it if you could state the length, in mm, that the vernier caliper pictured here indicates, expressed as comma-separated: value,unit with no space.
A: 28.6,mm
